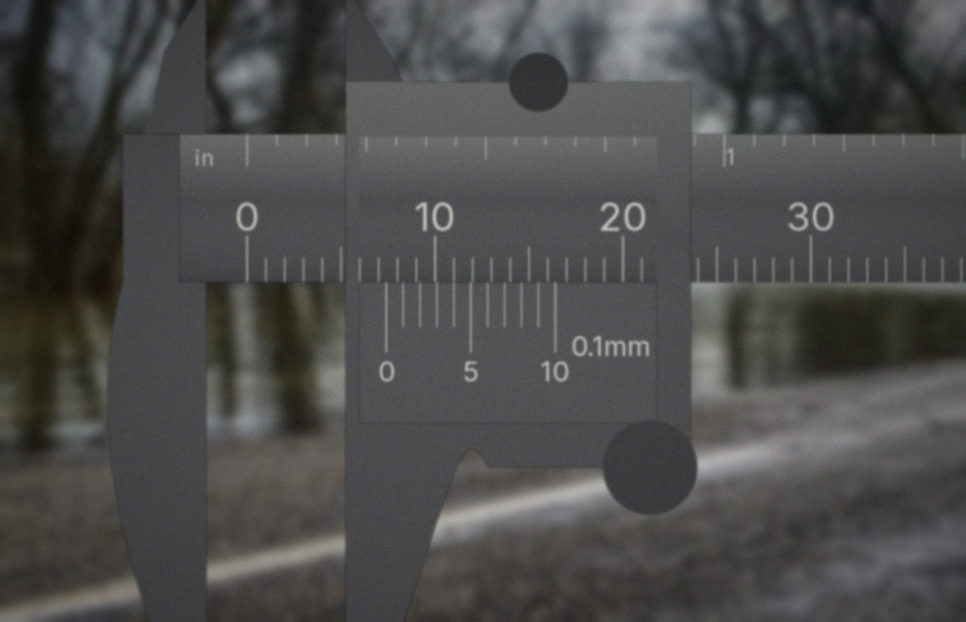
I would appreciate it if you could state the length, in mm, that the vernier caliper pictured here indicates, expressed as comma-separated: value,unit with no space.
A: 7.4,mm
